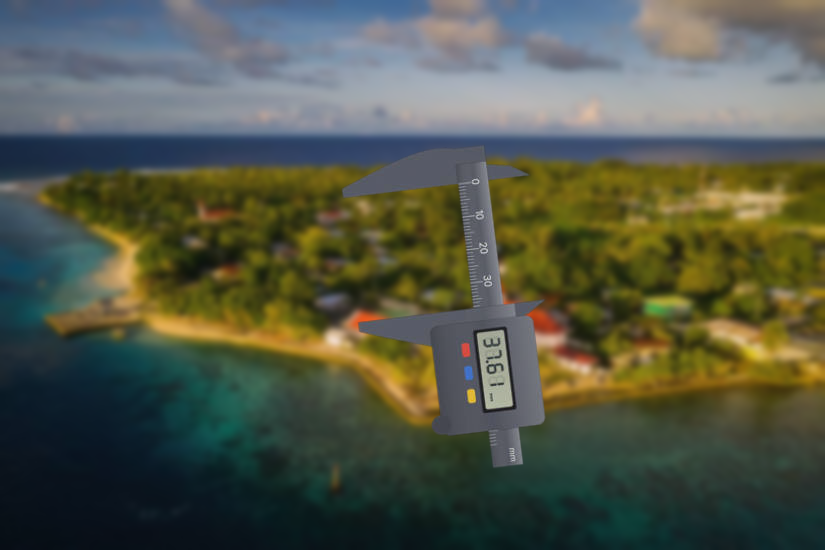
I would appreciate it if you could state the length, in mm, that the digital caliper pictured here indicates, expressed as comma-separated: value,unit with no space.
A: 37.61,mm
